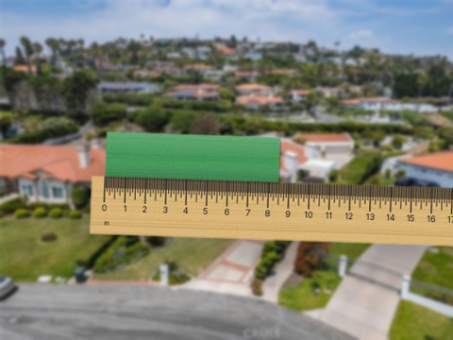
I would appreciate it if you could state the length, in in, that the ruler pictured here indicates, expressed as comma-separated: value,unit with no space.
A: 8.5,in
